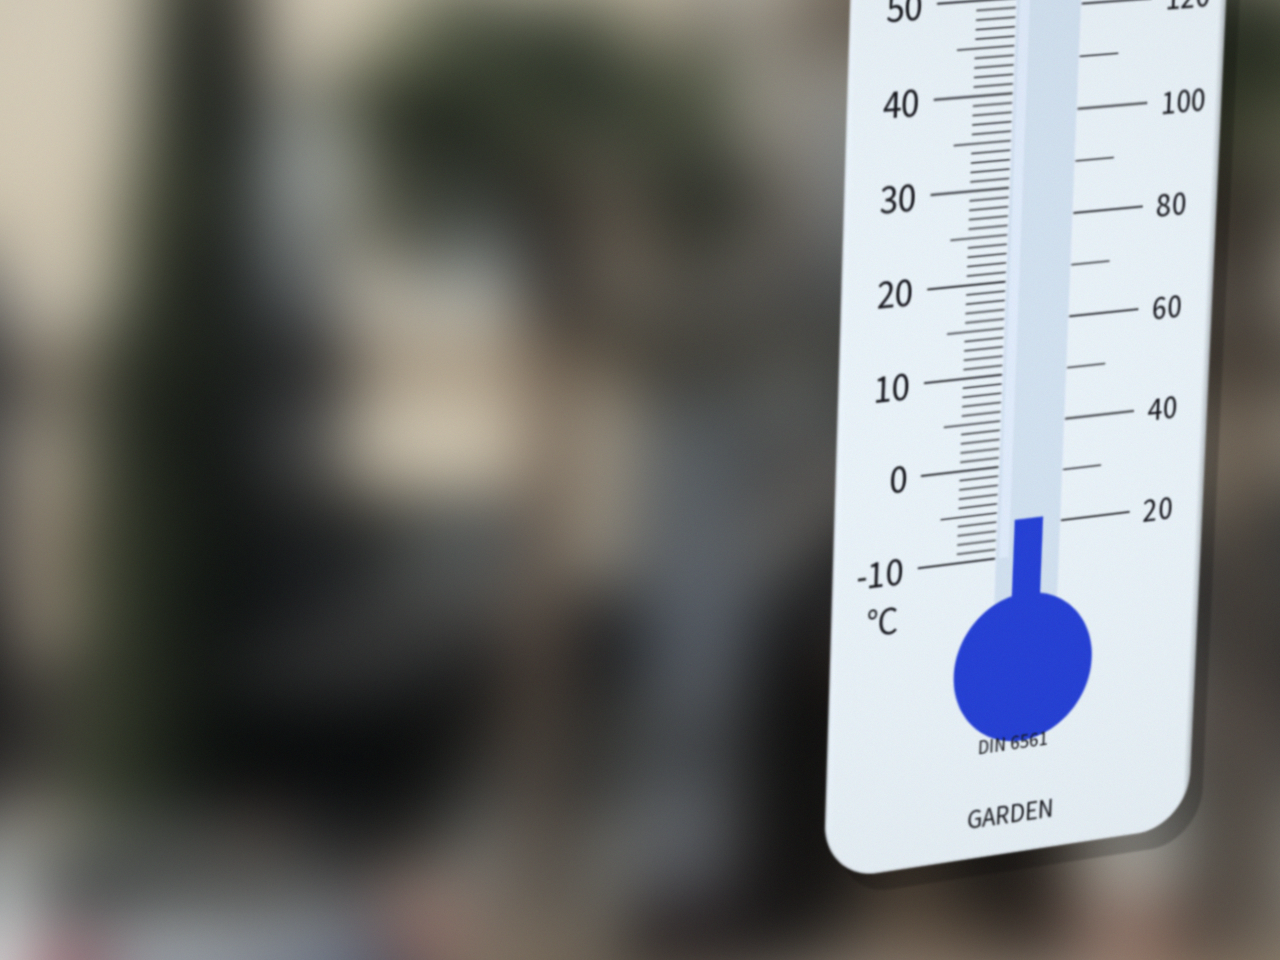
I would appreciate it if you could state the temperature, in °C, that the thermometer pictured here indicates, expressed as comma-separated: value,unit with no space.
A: -6,°C
